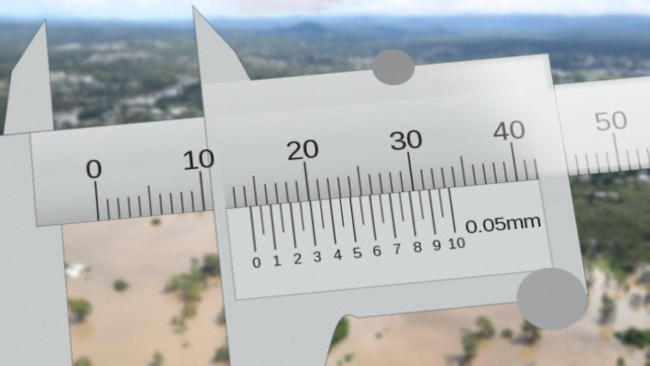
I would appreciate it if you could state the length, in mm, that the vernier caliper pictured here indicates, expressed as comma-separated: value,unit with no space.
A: 14.4,mm
